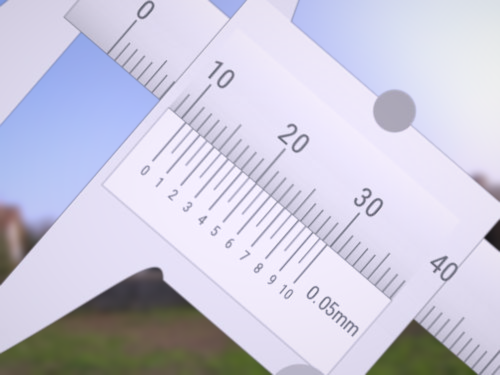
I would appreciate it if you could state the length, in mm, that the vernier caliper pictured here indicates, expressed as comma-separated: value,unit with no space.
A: 10.6,mm
